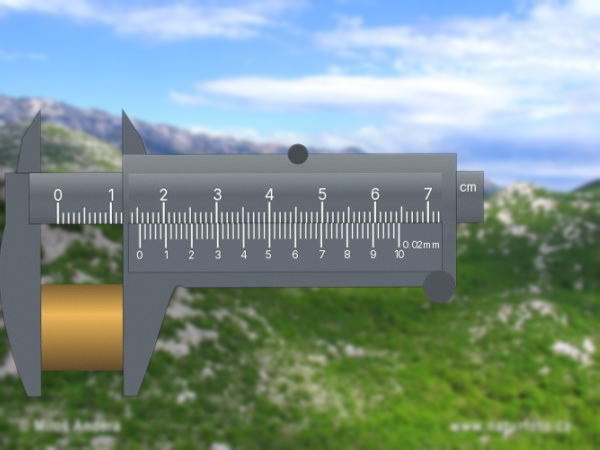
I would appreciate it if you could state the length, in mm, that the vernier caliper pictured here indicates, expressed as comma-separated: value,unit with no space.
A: 15.5,mm
